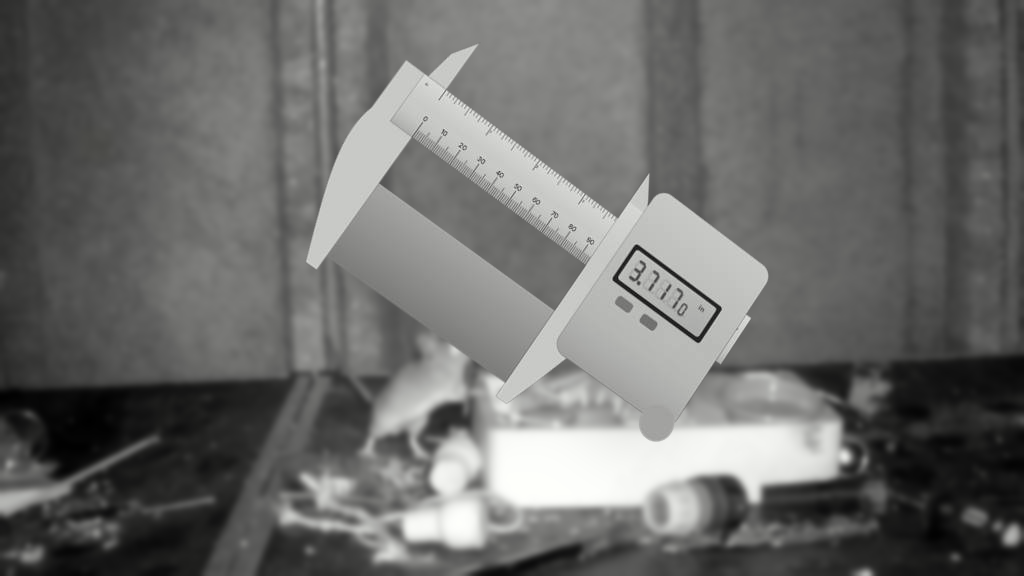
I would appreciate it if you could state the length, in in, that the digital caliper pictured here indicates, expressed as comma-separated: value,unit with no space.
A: 3.7170,in
